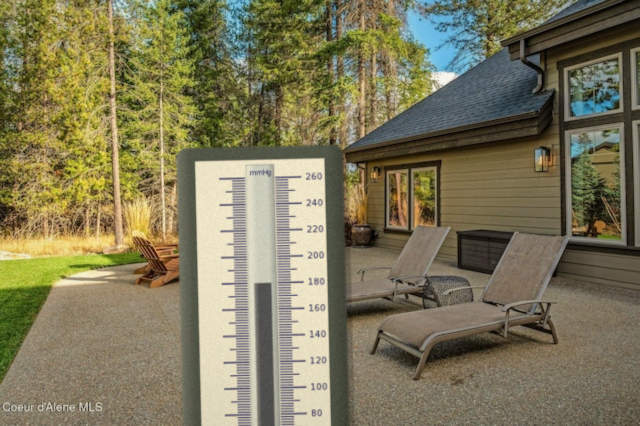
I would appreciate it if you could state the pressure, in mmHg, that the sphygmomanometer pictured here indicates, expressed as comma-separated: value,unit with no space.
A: 180,mmHg
